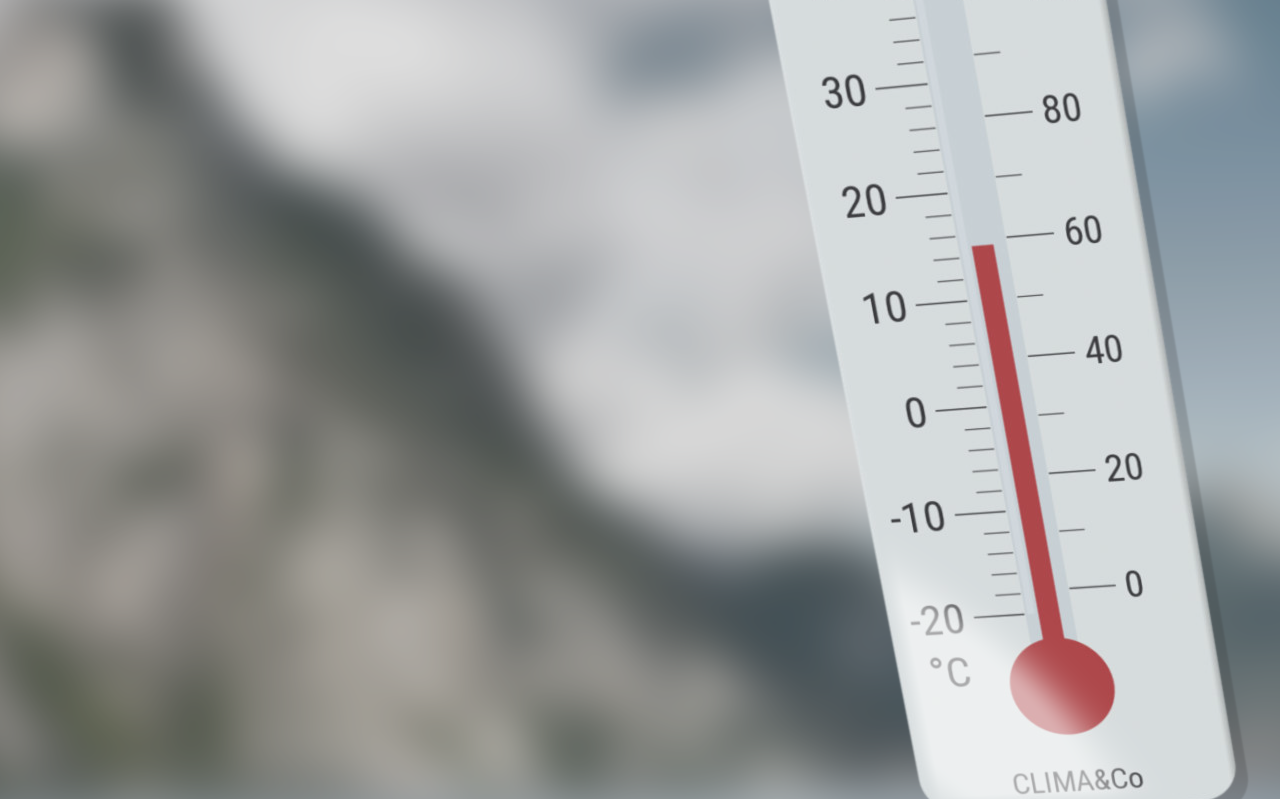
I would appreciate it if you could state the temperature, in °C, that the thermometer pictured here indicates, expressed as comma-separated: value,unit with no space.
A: 15,°C
